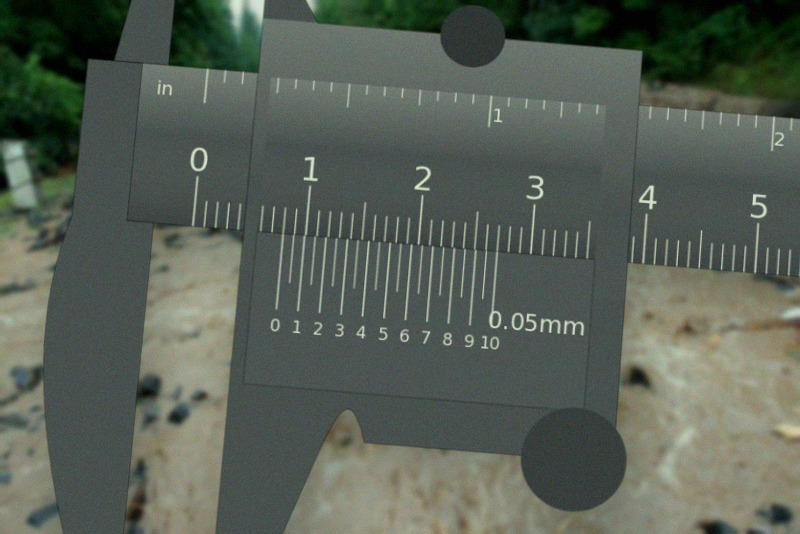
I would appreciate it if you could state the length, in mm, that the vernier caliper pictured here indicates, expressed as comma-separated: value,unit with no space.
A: 8.0,mm
